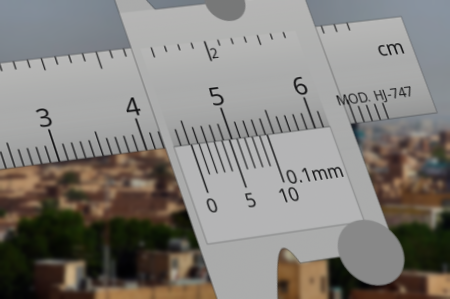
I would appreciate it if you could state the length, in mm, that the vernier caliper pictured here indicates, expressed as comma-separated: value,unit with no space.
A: 45.2,mm
